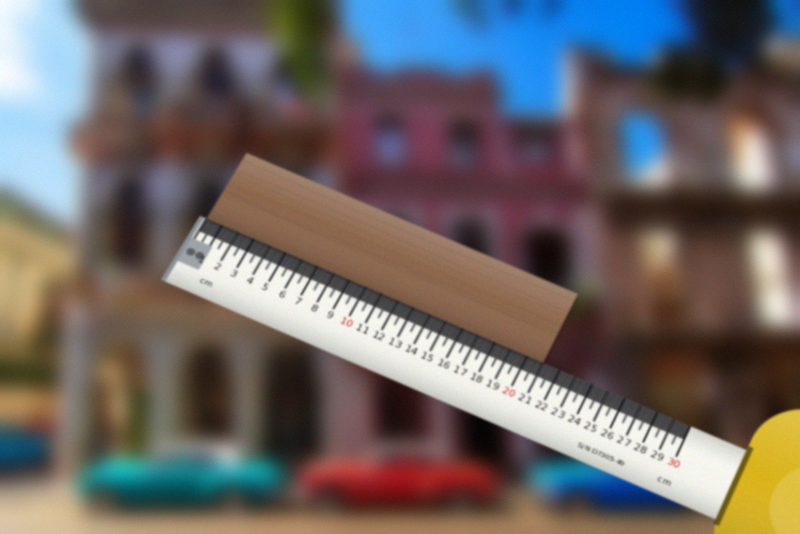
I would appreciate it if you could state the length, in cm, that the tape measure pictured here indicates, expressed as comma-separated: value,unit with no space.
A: 21,cm
